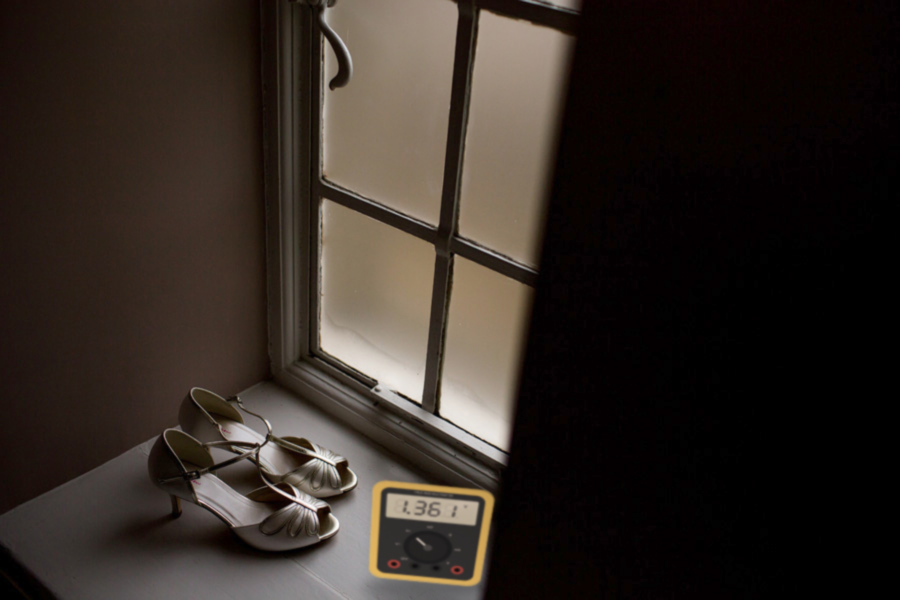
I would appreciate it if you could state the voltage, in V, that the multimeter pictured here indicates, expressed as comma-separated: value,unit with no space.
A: 1.361,V
